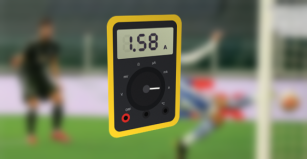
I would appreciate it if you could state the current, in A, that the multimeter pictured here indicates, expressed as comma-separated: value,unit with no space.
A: 1.58,A
